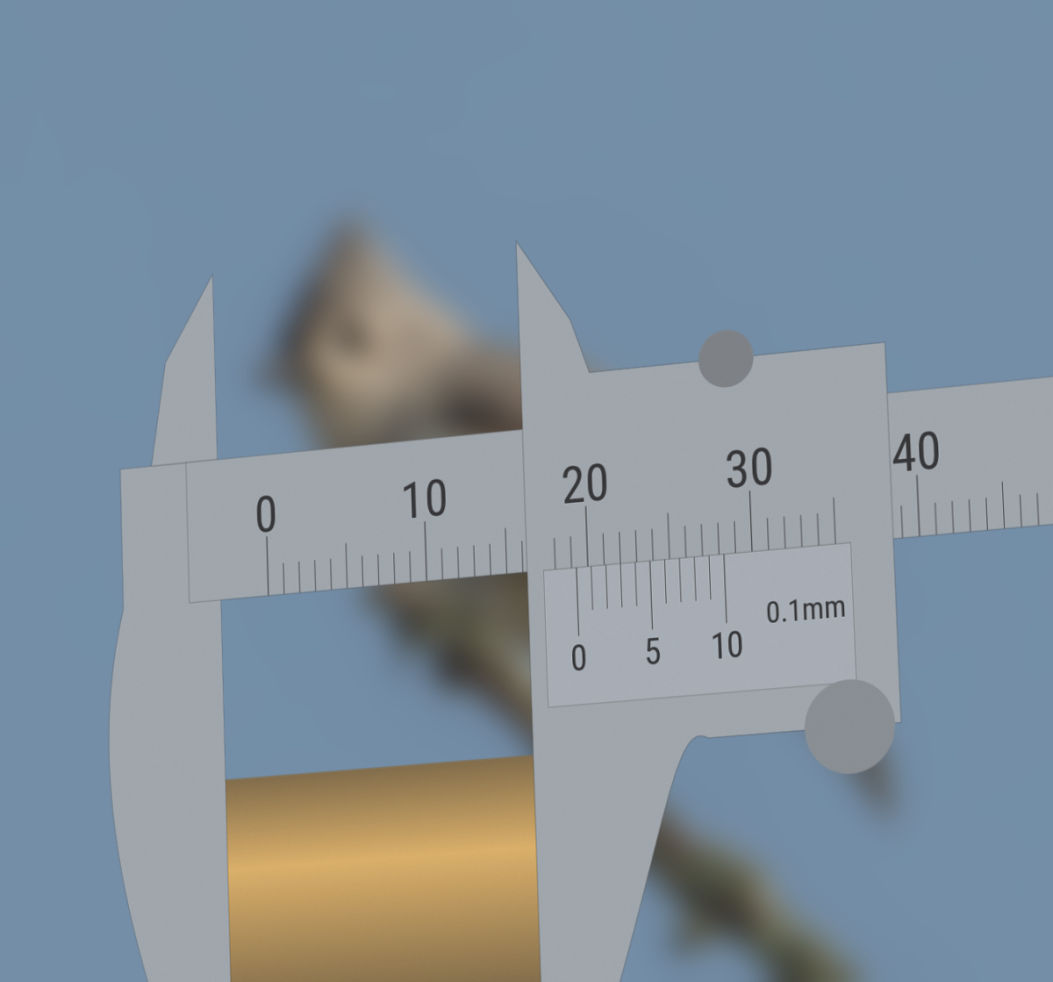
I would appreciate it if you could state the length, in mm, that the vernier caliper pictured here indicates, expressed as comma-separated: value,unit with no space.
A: 19.3,mm
